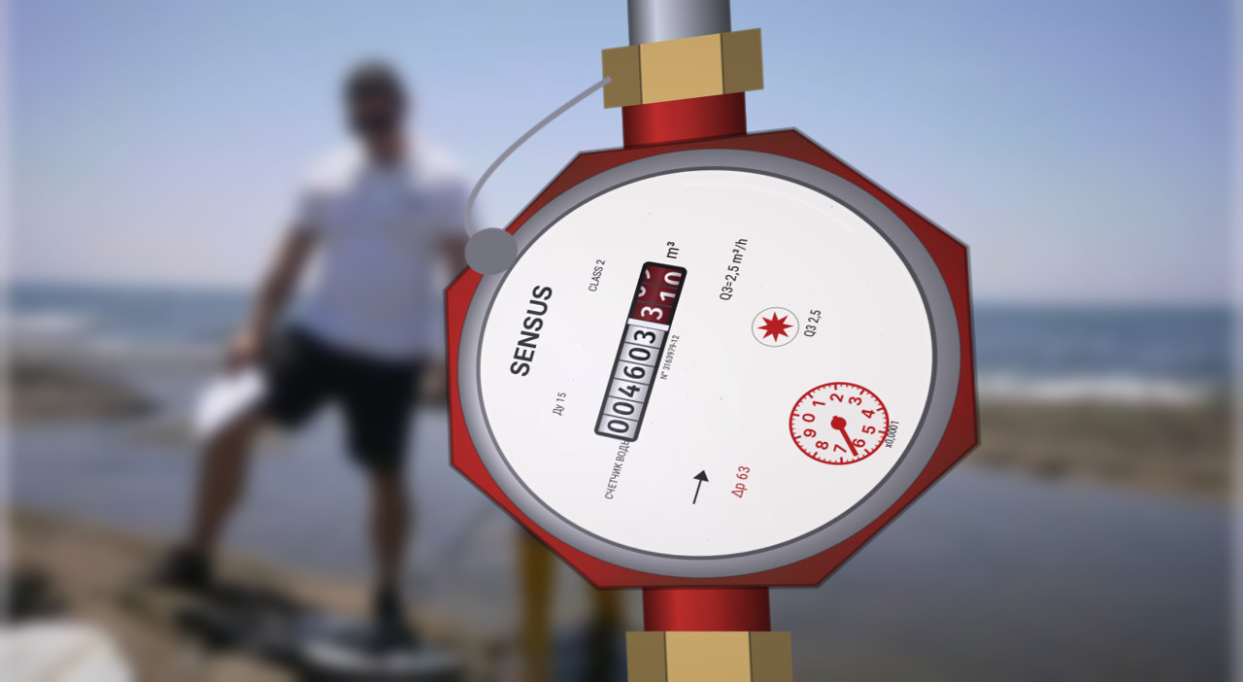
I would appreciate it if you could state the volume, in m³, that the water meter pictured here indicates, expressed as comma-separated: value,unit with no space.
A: 4603.3096,m³
